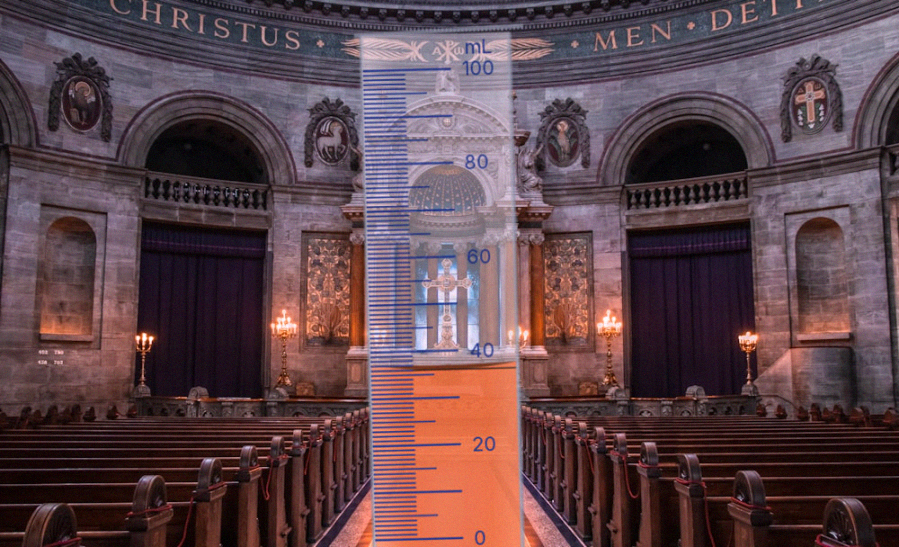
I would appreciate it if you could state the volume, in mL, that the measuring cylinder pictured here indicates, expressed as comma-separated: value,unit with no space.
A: 36,mL
